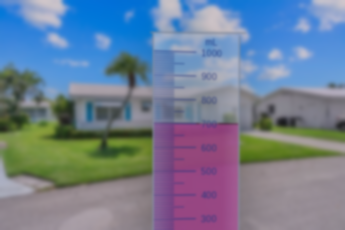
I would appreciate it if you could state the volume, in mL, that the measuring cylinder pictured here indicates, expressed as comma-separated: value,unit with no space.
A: 700,mL
